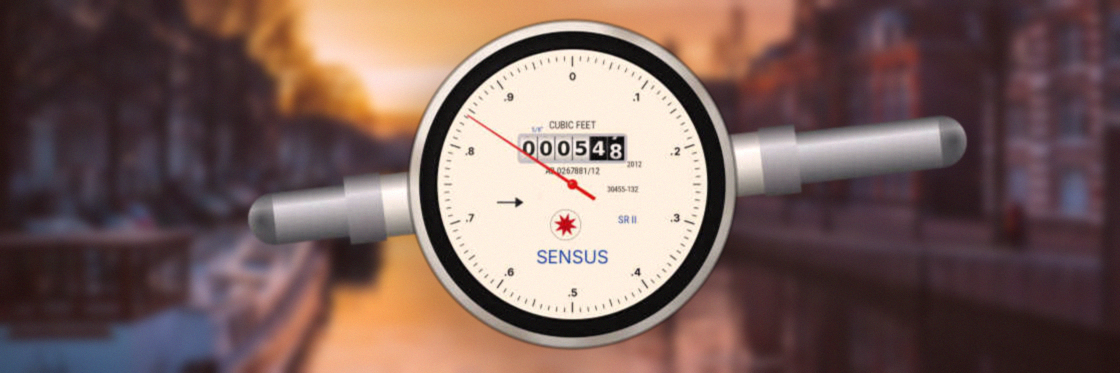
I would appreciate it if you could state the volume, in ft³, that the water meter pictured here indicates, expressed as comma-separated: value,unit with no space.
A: 547.84,ft³
